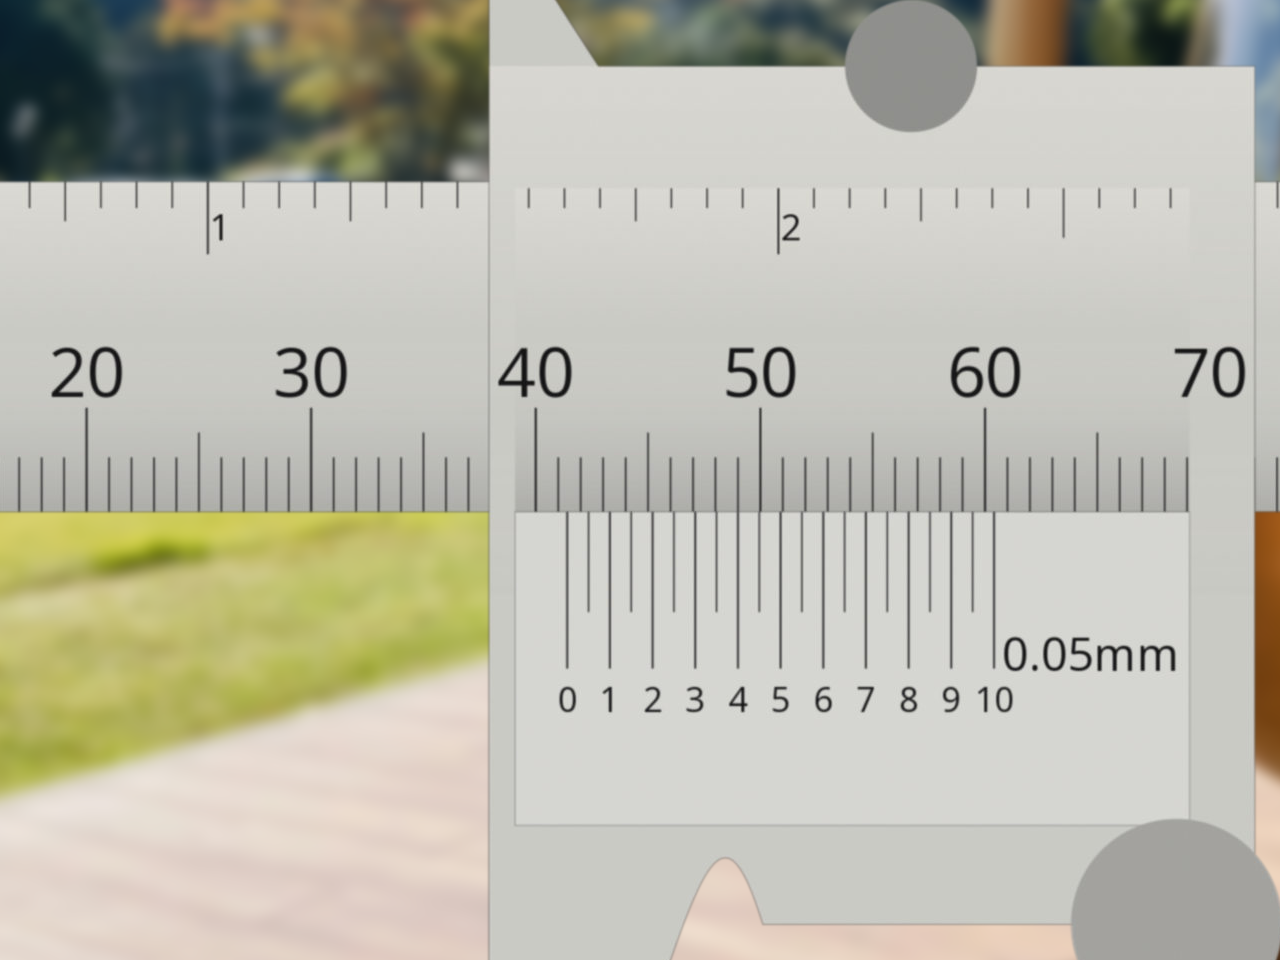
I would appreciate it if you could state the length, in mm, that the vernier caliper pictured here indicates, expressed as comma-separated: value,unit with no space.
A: 41.4,mm
